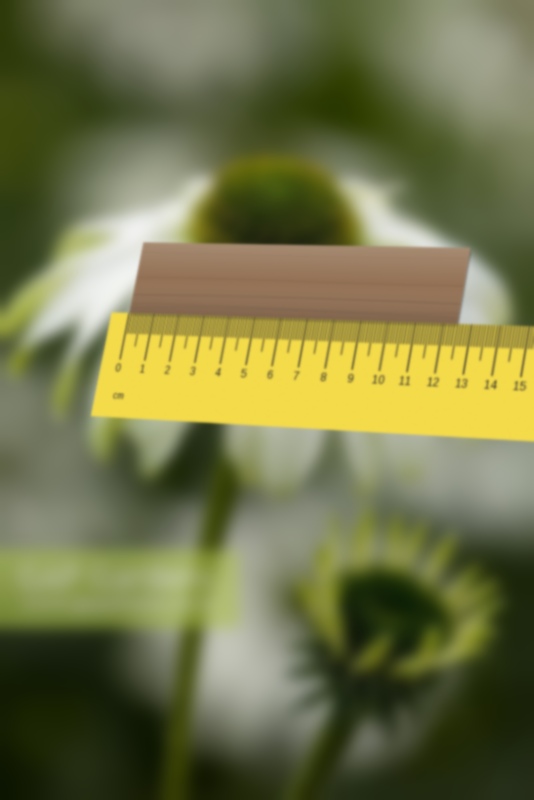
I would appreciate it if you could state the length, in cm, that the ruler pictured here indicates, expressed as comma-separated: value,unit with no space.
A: 12.5,cm
